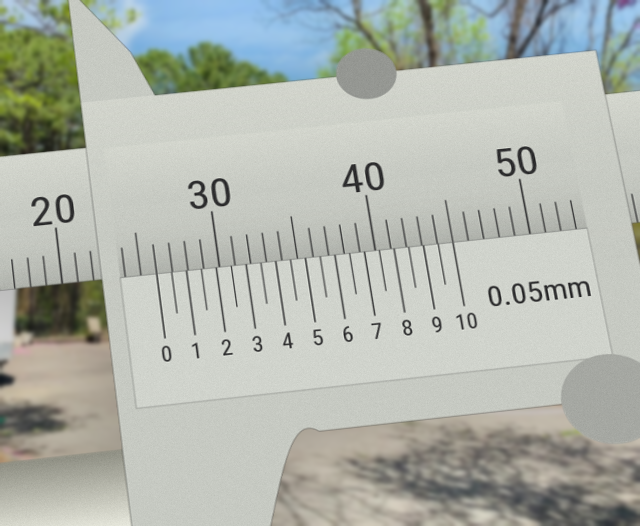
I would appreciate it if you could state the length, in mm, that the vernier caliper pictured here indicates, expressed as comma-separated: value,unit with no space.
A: 26.0,mm
